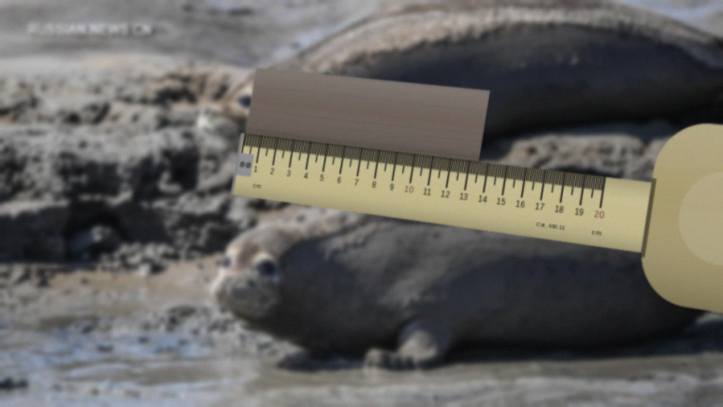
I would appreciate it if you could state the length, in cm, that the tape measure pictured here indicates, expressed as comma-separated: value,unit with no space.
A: 13.5,cm
